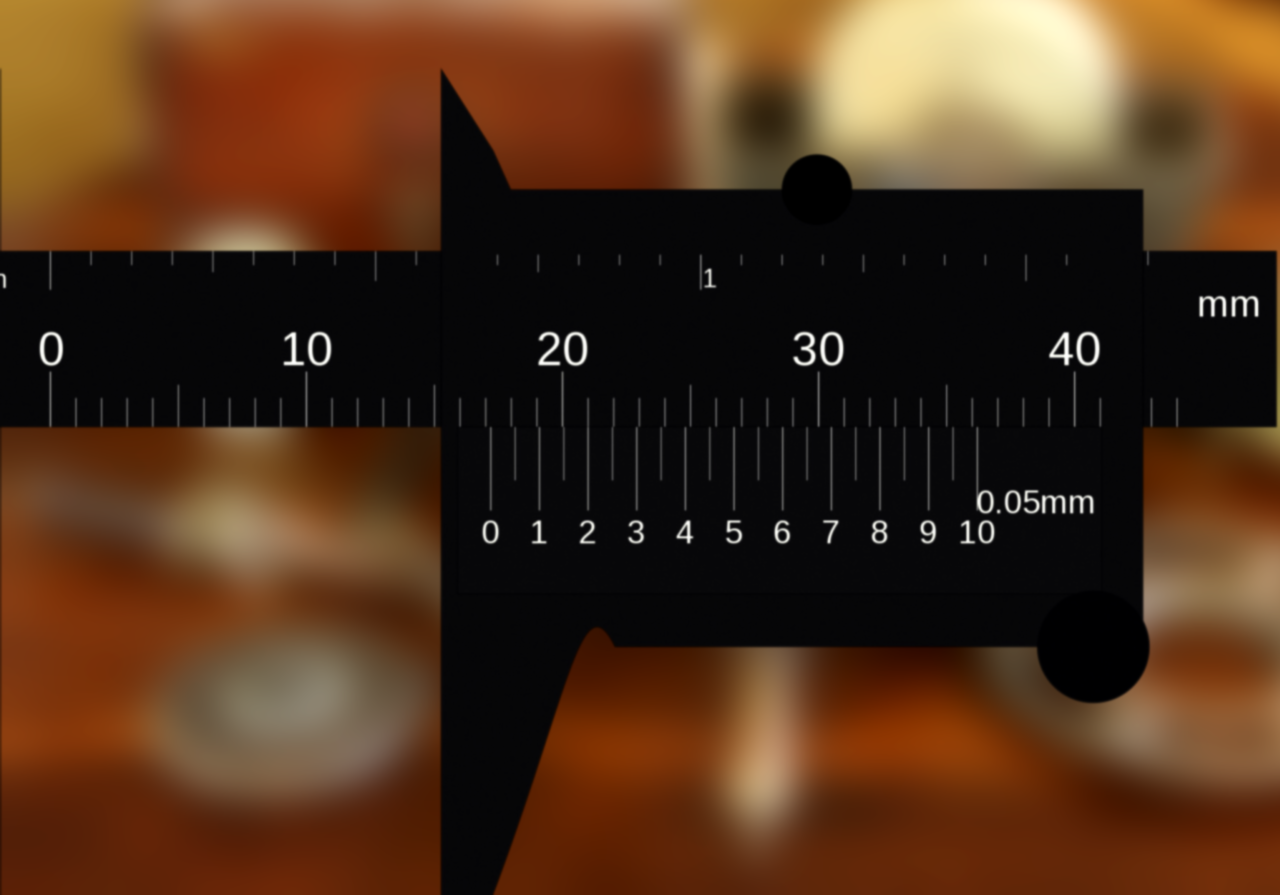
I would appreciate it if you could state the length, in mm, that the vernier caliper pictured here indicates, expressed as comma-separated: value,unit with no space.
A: 17.2,mm
